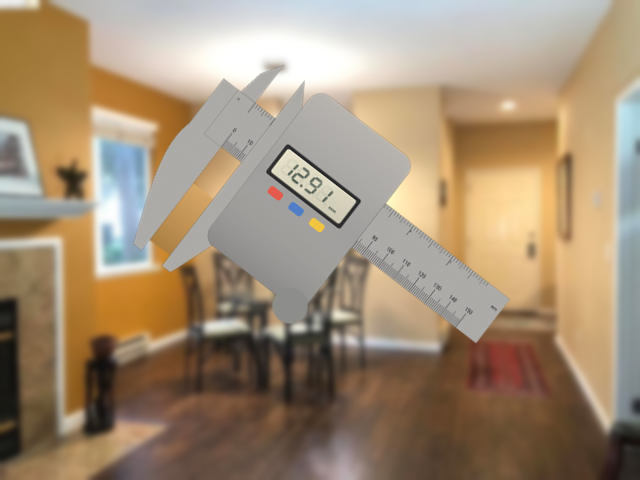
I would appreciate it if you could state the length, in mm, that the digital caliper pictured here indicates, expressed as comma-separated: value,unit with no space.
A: 12.91,mm
